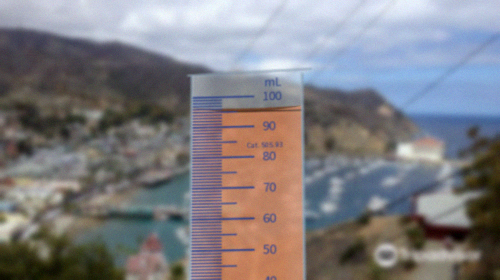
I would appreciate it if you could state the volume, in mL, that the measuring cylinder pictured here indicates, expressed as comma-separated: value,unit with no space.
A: 95,mL
